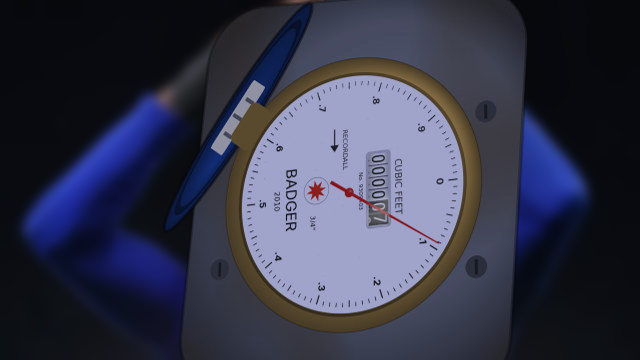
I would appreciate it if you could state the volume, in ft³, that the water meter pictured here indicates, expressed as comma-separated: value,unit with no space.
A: 7.09,ft³
